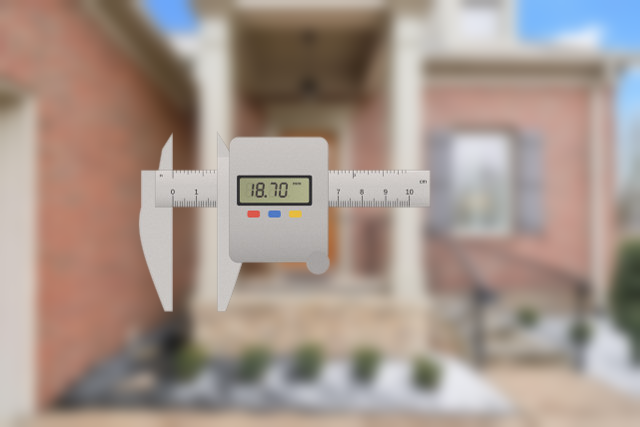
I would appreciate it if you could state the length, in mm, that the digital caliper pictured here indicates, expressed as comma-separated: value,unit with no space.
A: 18.70,mm
